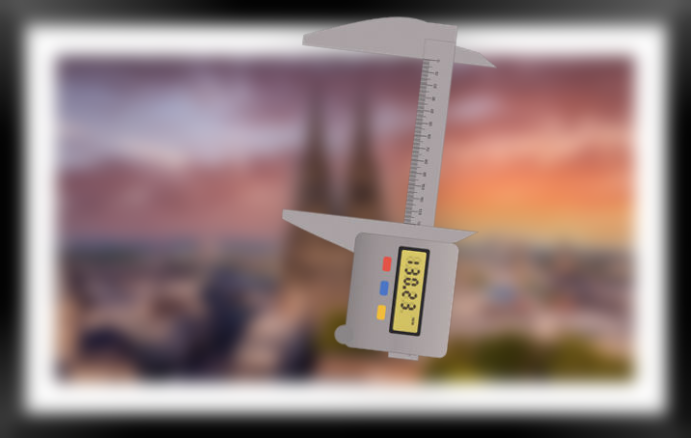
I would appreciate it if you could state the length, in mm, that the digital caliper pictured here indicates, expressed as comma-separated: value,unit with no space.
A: 130.23,mm
